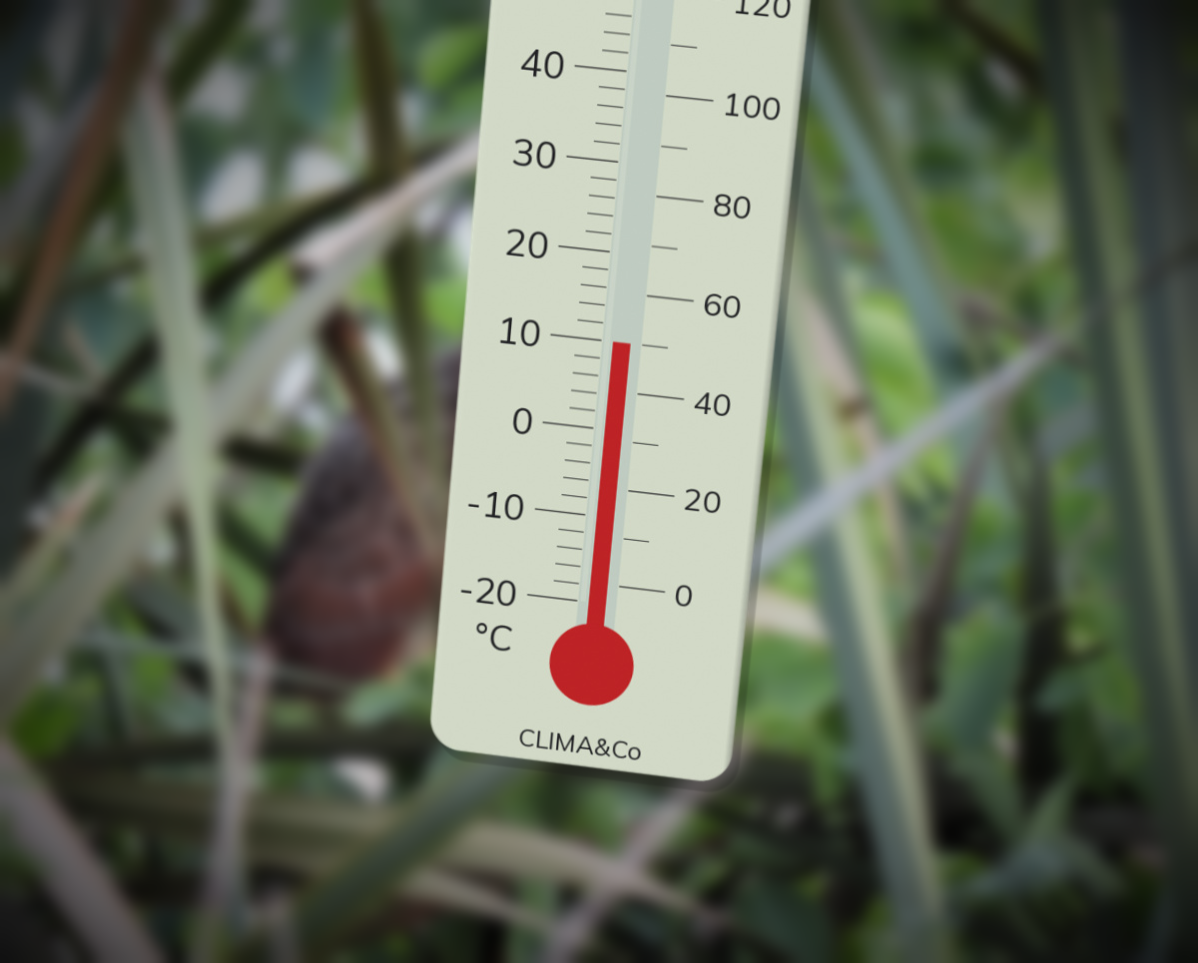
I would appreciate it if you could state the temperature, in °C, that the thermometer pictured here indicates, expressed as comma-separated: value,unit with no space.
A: 10,°C
